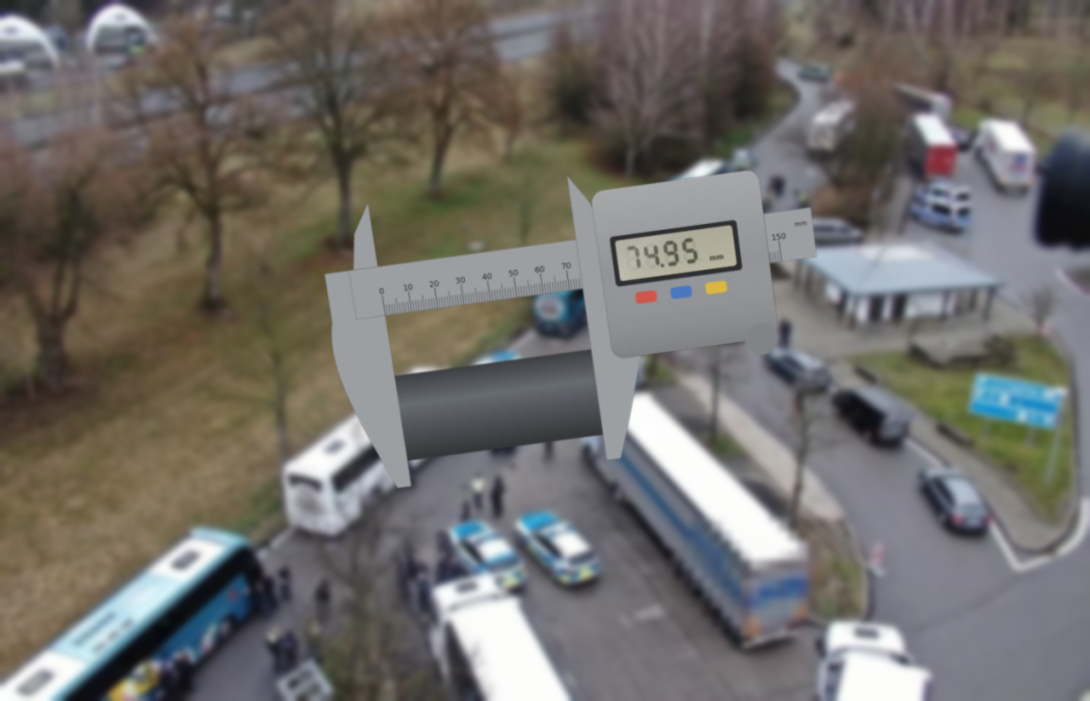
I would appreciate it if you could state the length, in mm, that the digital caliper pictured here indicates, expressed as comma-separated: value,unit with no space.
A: 74.95,mm
